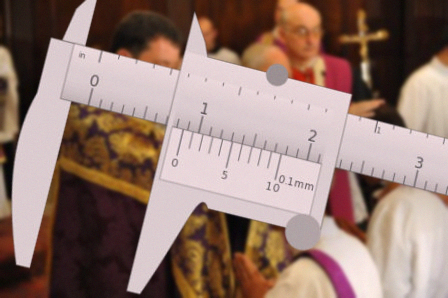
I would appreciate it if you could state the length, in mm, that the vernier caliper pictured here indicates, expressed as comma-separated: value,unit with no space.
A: 8.6,mm
